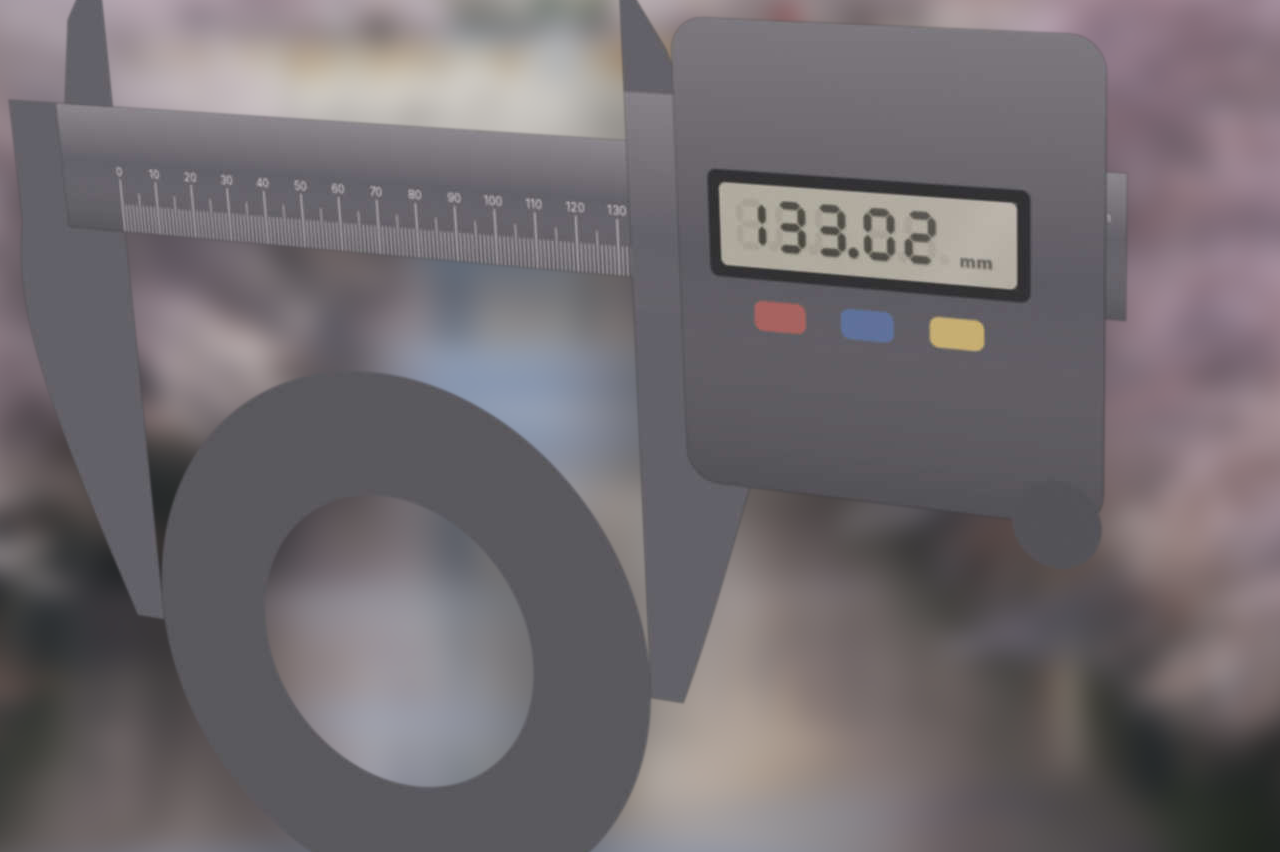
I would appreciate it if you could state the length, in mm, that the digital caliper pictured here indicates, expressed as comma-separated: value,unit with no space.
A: 133.02,mm
